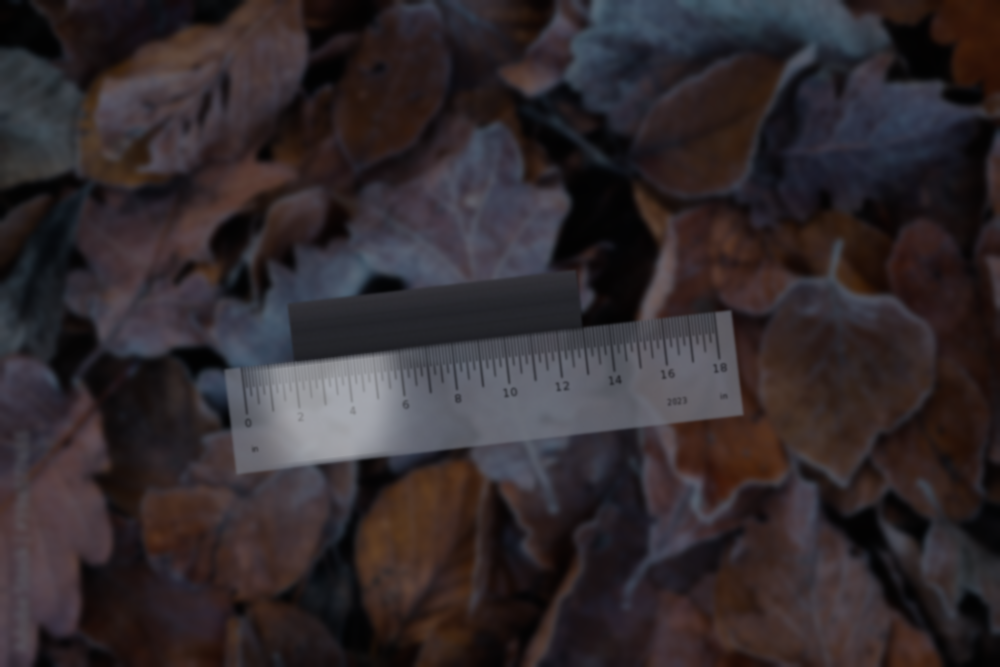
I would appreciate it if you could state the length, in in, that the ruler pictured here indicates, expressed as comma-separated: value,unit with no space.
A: 11,in
